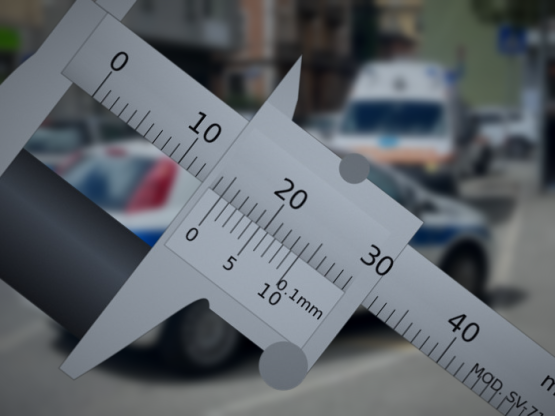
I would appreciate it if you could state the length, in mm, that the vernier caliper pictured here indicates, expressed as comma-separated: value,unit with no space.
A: 15.0,mm
